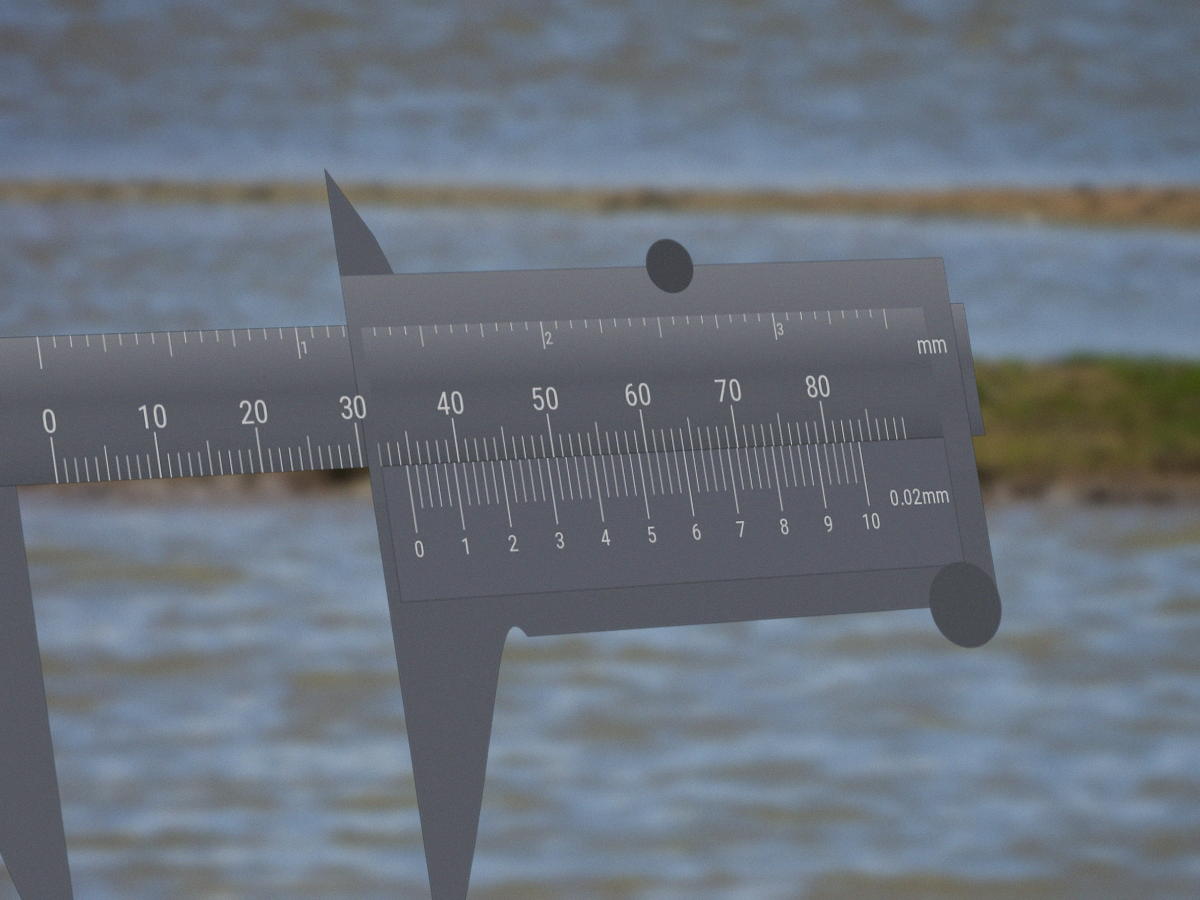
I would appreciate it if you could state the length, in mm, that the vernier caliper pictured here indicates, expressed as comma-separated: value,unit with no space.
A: 34.6,mm
